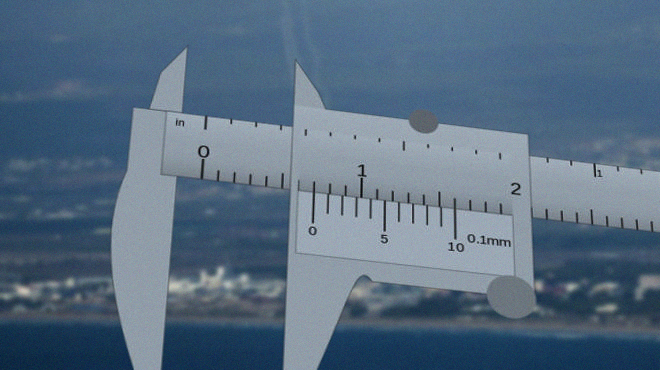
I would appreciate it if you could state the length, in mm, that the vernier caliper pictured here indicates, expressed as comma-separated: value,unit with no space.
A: 7.0,mm
